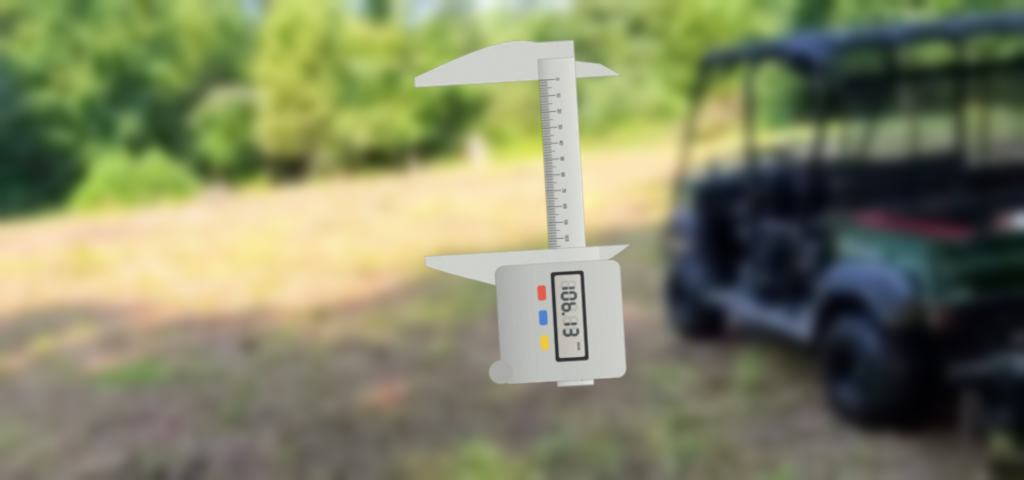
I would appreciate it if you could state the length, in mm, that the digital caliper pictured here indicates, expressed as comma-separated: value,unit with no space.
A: 106.13,mm
